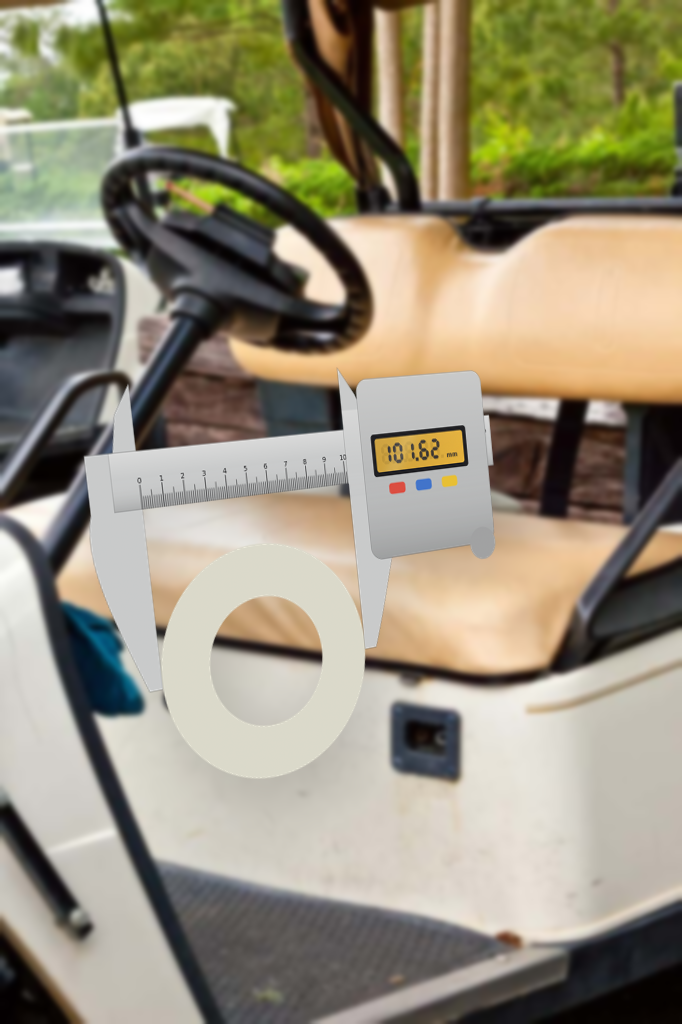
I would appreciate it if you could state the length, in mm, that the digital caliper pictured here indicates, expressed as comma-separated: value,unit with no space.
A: 101.62,mm
